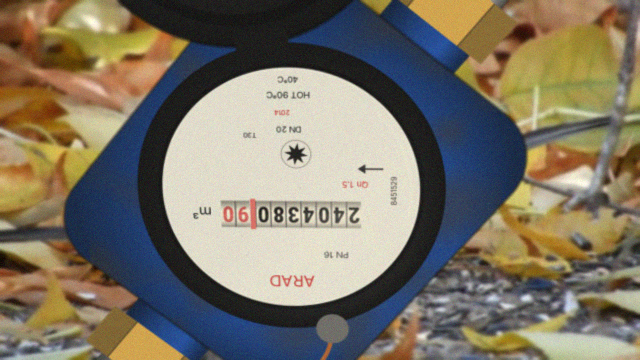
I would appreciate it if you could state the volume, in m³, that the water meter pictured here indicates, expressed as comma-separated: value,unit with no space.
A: 2404380.90,m³
